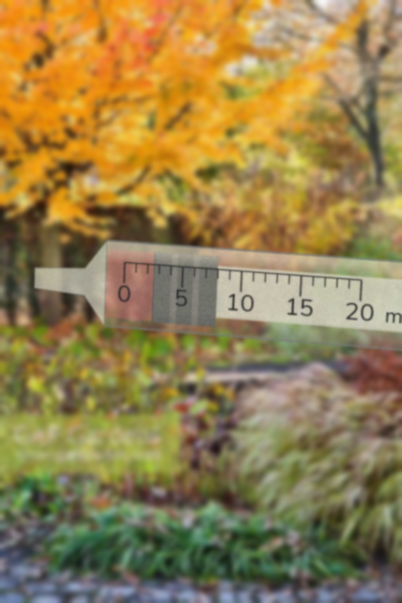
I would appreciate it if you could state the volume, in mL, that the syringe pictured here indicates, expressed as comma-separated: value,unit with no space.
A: 2.5,mL
